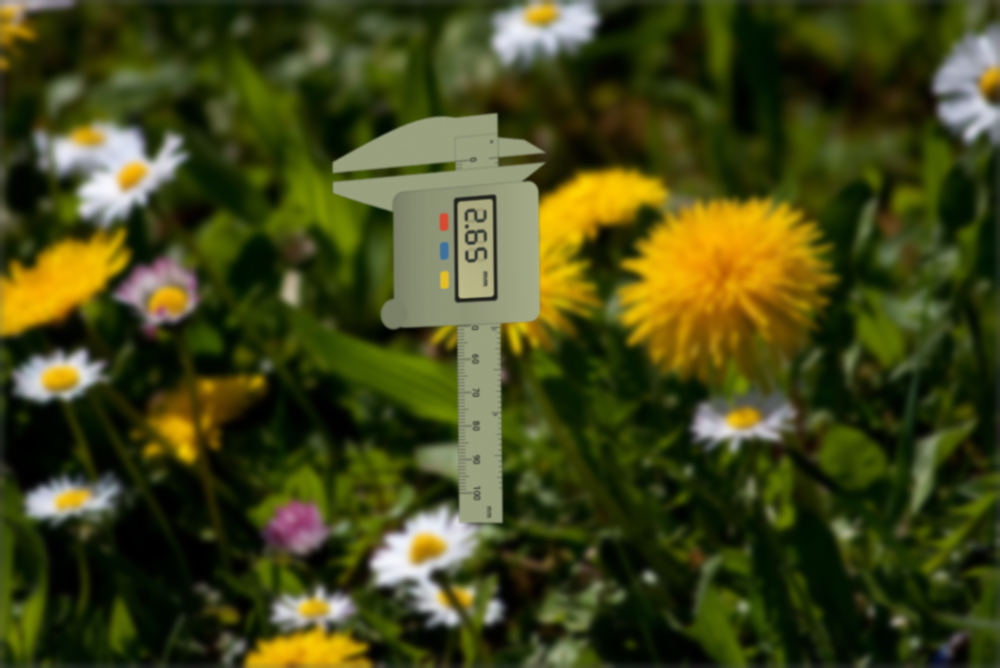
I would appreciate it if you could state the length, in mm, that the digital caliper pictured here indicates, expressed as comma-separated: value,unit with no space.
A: 2.65,mm
